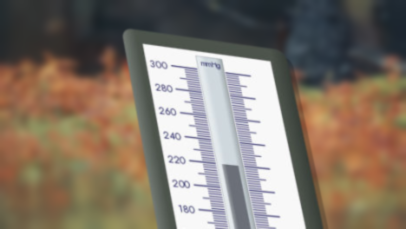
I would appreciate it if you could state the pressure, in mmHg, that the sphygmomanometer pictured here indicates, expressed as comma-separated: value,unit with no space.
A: 220,mmHg
